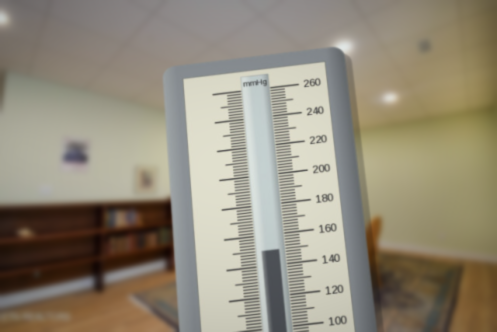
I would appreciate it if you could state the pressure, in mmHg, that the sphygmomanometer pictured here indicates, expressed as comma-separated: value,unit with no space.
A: 150,mmHg
